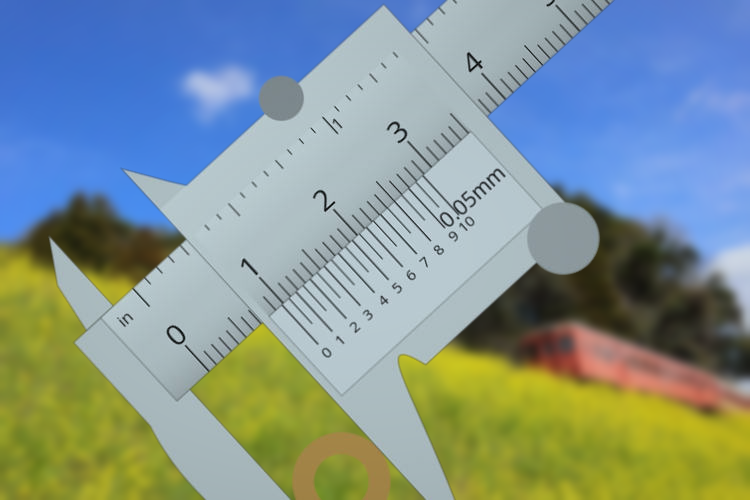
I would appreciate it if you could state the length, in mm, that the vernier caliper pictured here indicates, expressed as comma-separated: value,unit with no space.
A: 9.8,mm
